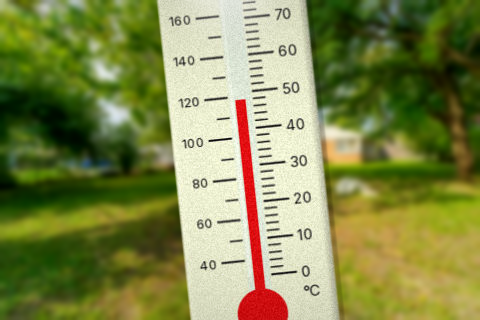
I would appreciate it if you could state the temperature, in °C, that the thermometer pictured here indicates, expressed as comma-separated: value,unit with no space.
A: 48,°C
